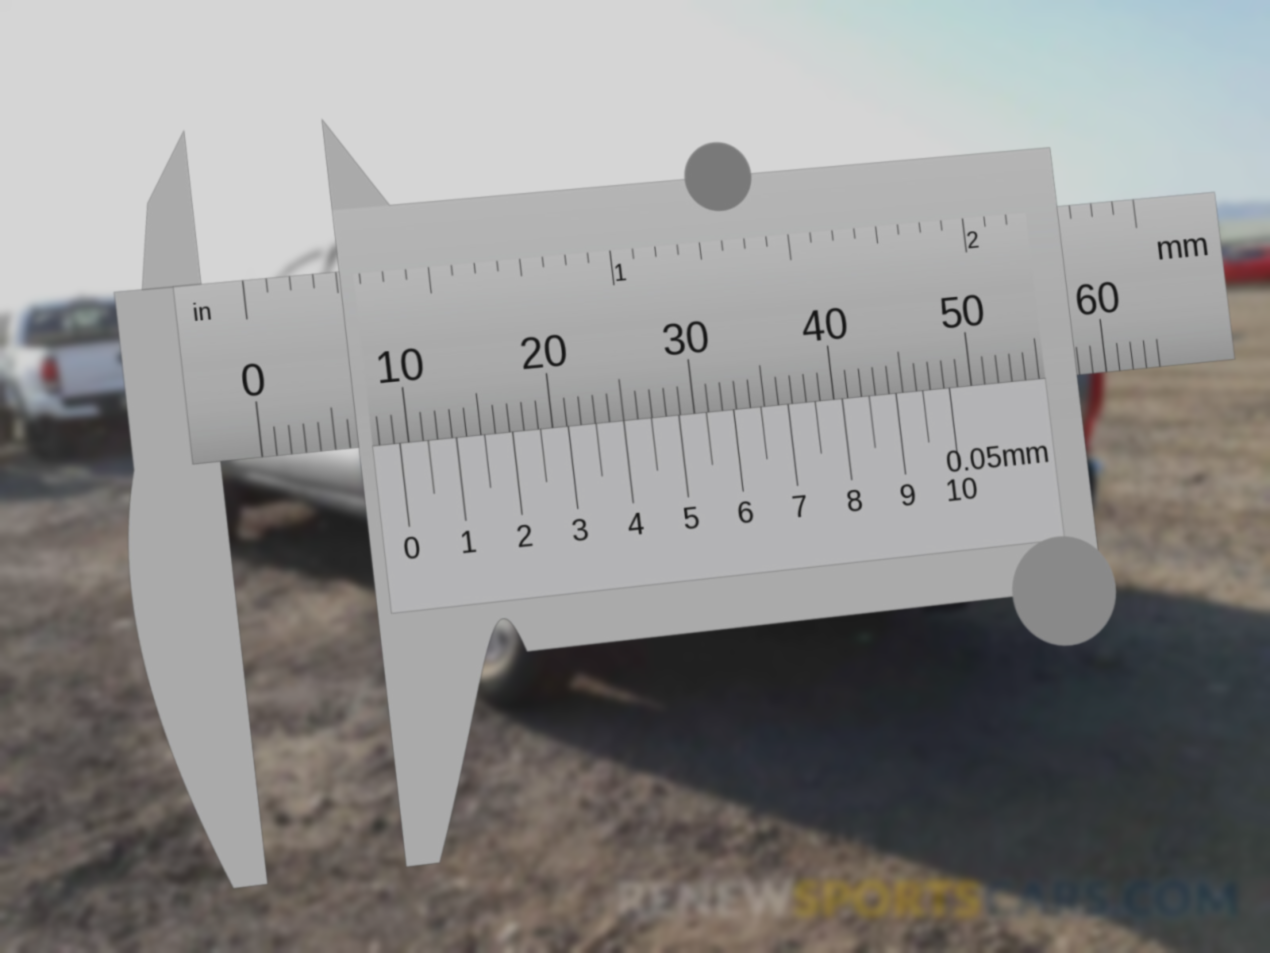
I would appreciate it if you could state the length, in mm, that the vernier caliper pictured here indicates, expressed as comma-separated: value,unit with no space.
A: 9.4,mm
